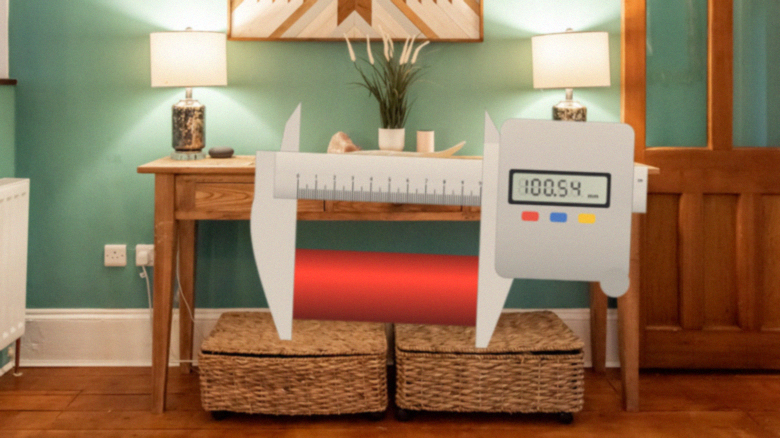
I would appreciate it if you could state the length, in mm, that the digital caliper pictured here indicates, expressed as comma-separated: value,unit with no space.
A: 100.54,mm
